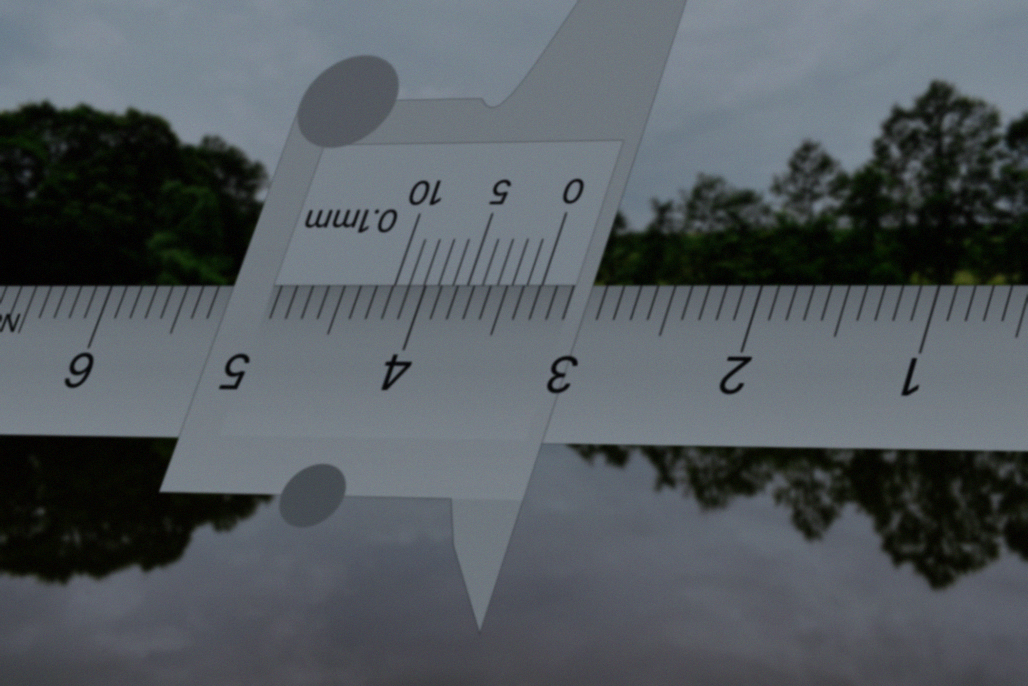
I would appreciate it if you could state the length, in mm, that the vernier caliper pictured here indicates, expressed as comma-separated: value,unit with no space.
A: 32.9,mm
